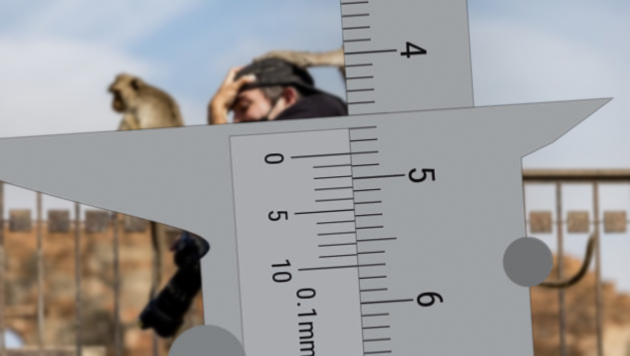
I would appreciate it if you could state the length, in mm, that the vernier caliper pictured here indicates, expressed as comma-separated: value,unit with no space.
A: 48.0,mm
